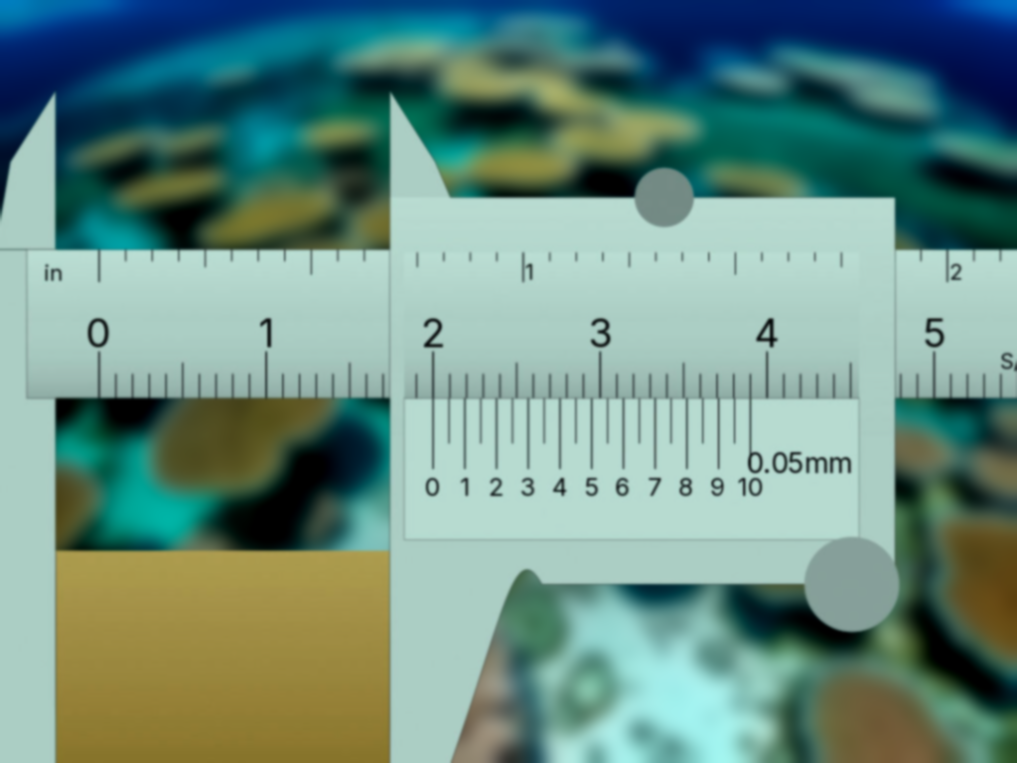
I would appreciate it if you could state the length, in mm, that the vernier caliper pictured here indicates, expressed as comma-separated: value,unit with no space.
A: 20.0,mm
